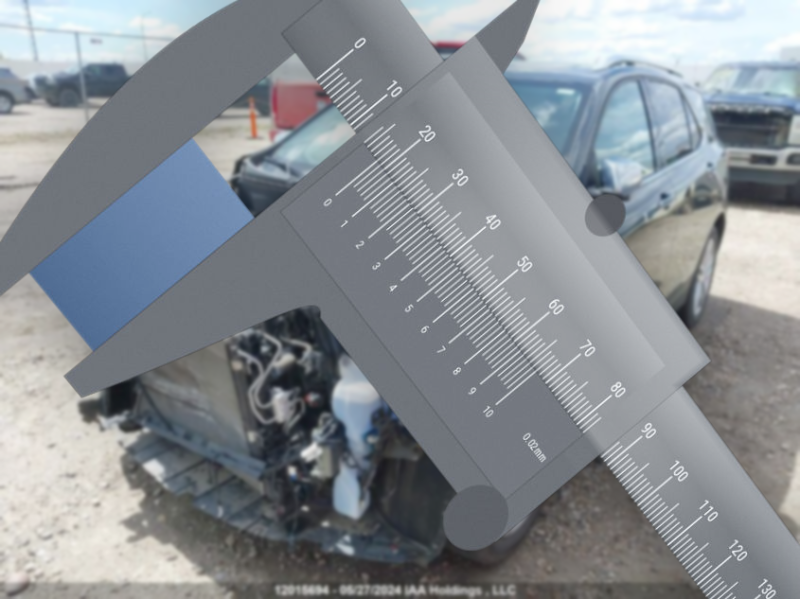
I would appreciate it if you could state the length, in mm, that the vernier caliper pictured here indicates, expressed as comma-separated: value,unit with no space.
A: 18.0,mm
